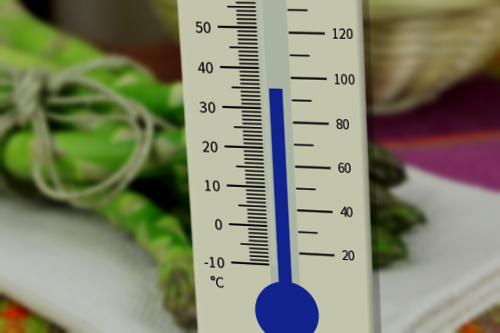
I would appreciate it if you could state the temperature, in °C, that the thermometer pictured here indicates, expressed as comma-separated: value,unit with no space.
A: 35,°C
